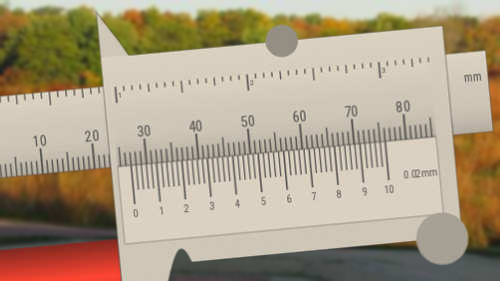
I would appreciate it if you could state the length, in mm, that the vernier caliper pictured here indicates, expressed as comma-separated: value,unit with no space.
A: 27.0,mm
